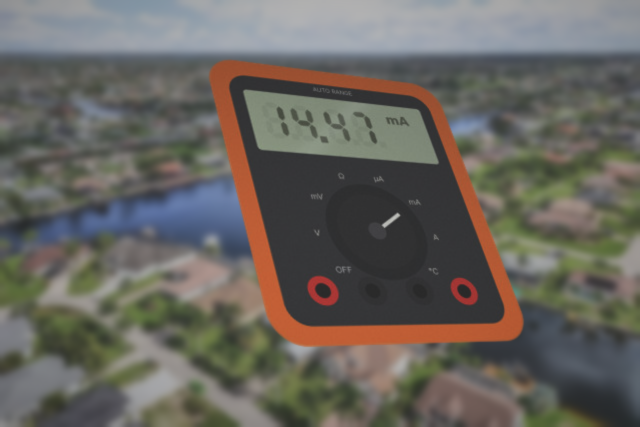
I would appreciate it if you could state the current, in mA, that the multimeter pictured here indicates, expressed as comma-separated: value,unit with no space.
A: 14.47,mA
